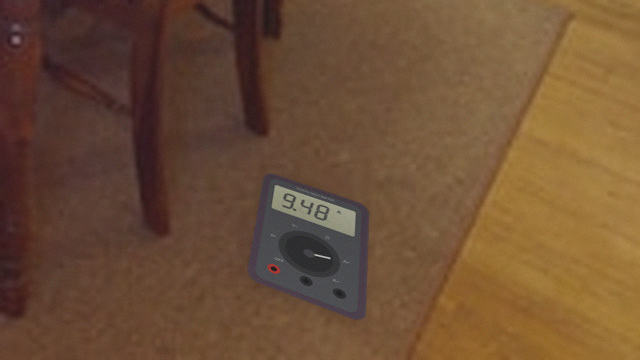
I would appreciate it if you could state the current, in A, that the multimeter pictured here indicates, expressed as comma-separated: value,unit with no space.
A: 9.48,A
